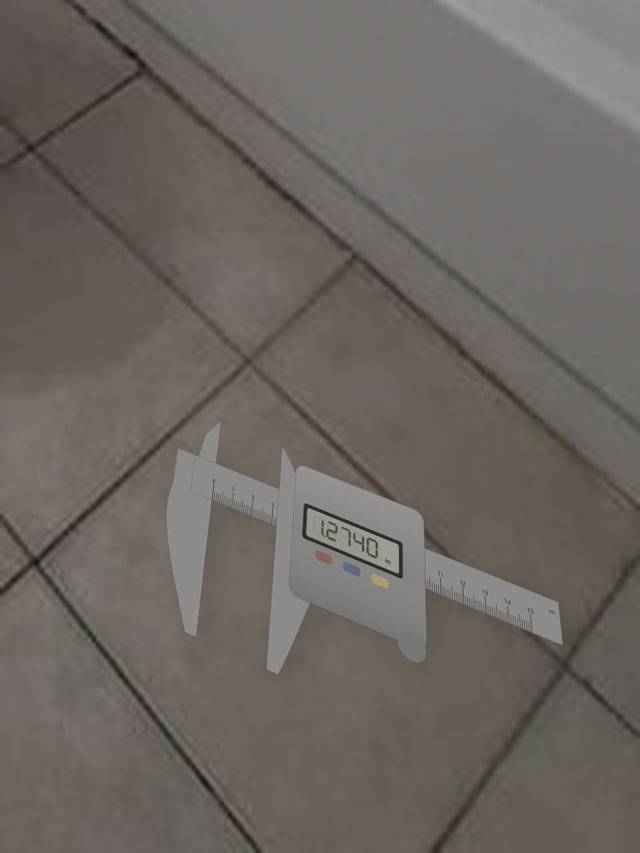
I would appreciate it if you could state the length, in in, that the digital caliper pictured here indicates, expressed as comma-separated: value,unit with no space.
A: 1.2740,in
